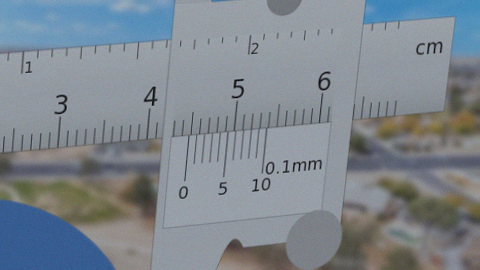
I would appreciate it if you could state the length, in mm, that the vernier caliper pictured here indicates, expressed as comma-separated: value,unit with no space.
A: 44.8,mm
